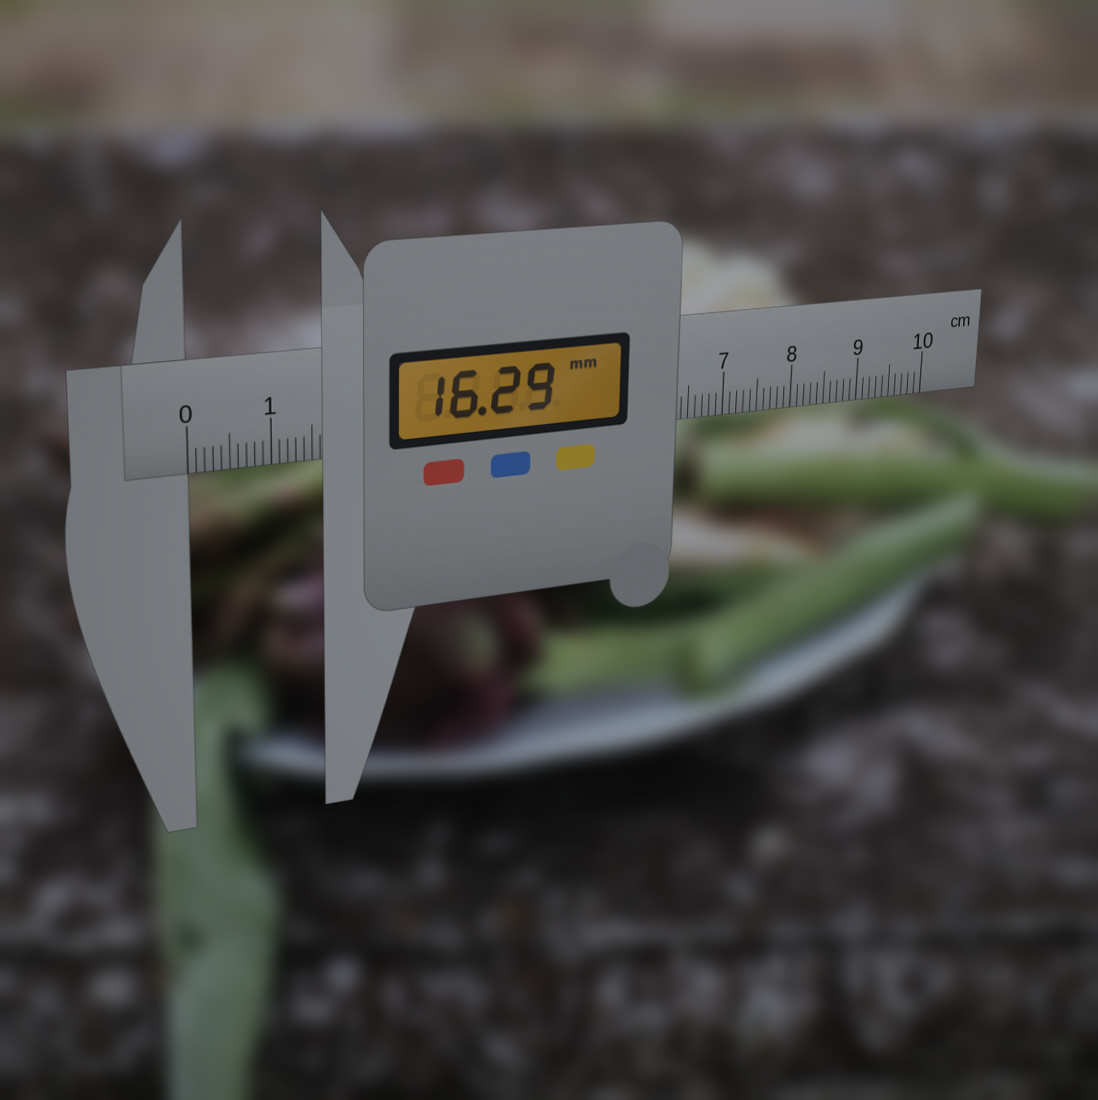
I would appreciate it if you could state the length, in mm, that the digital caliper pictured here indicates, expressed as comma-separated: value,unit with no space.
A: 16.29,mm
